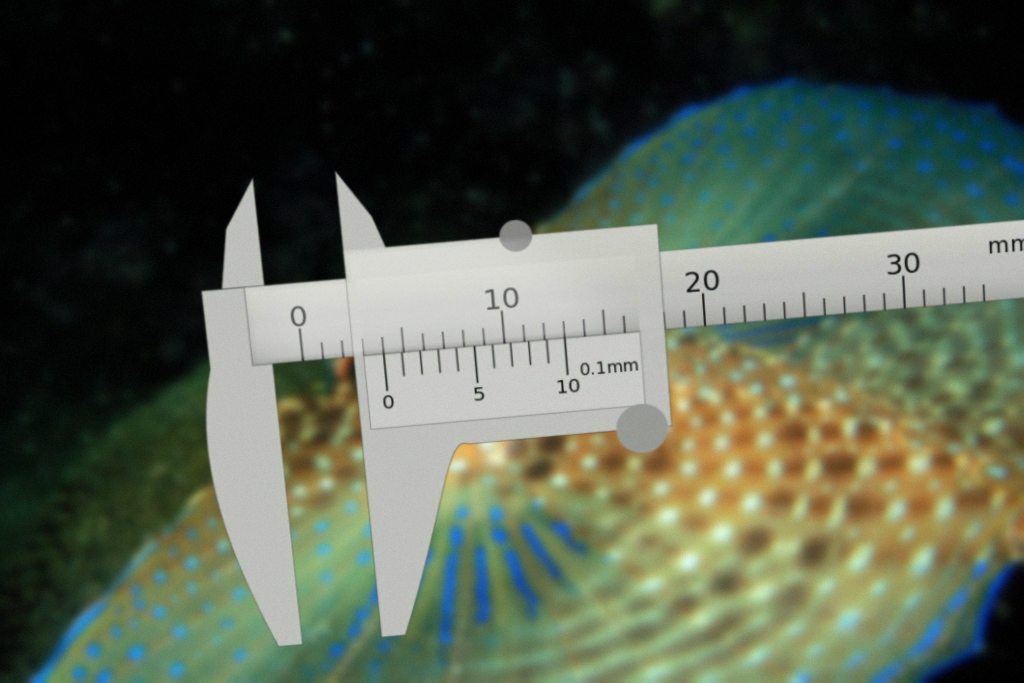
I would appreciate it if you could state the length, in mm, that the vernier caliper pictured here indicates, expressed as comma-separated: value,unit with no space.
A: 4.0,mm
